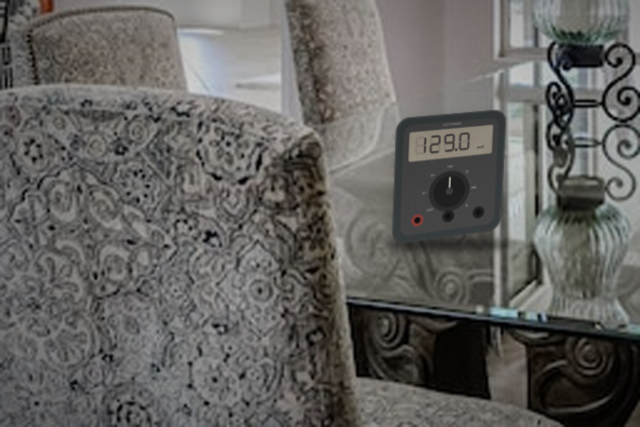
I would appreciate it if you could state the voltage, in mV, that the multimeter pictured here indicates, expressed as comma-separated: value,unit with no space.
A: 129.0,mV
